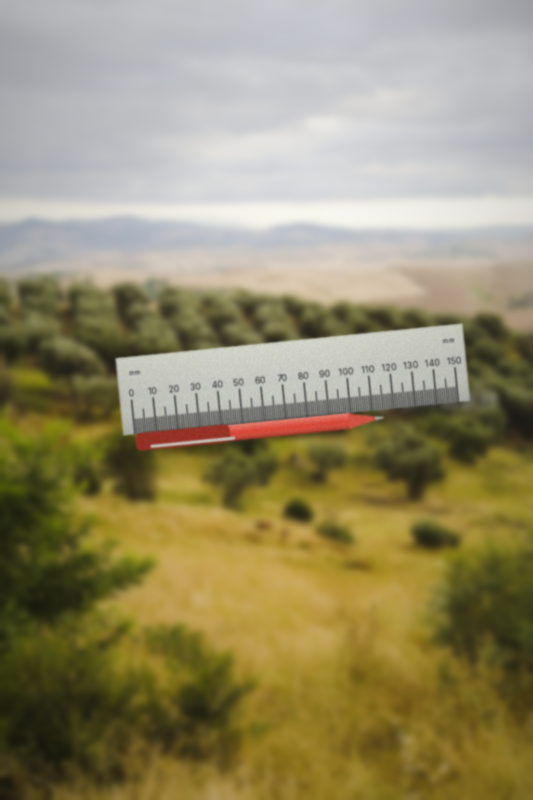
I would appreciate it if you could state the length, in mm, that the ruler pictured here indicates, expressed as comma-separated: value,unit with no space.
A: 115,mm
